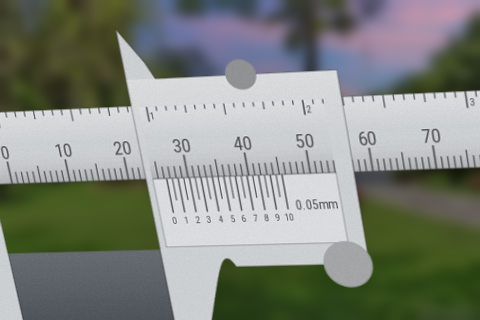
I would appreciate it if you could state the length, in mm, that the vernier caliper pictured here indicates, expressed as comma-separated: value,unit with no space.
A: 26.4,mm
